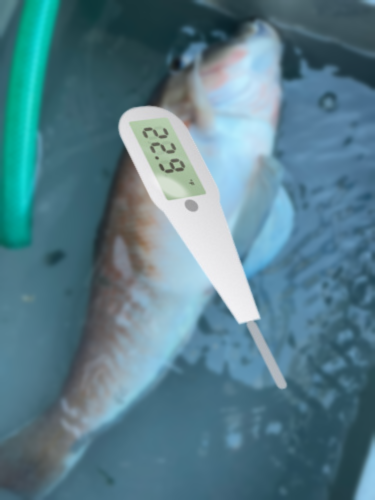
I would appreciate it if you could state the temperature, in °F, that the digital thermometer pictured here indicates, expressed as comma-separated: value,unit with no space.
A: 22.9,°F
